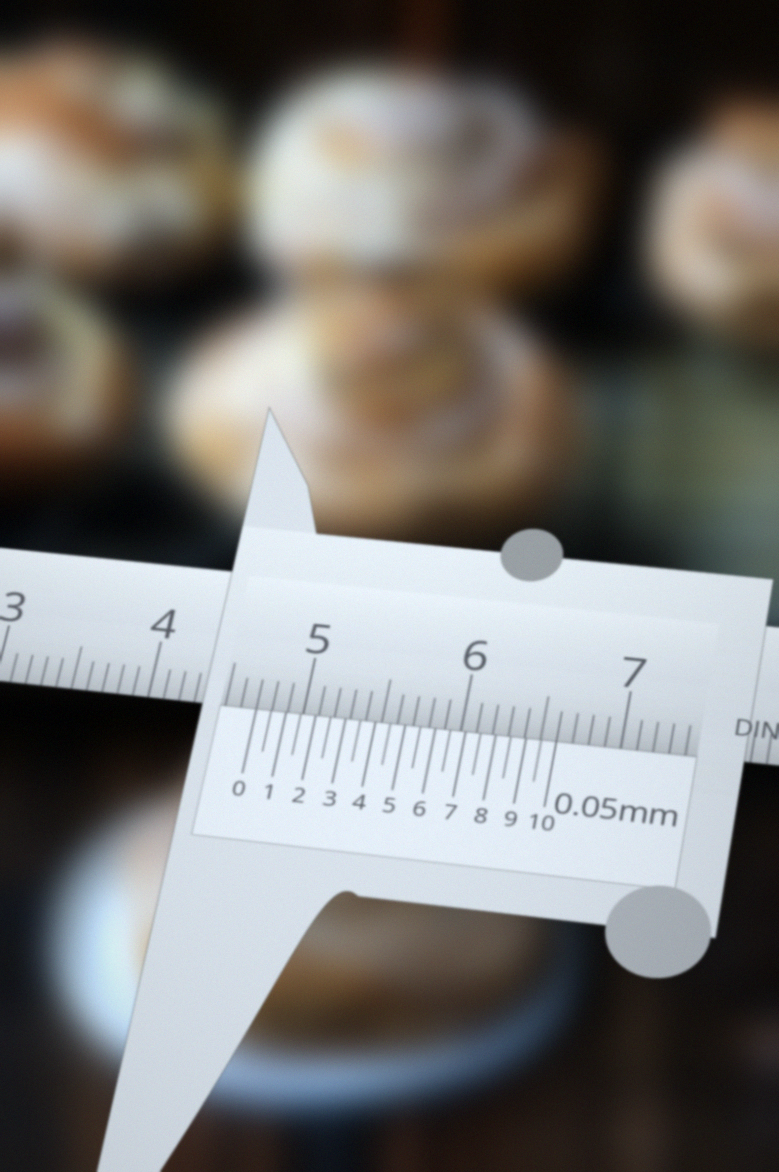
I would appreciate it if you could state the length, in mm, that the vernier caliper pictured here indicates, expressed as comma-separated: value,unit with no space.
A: 47.0,mm
